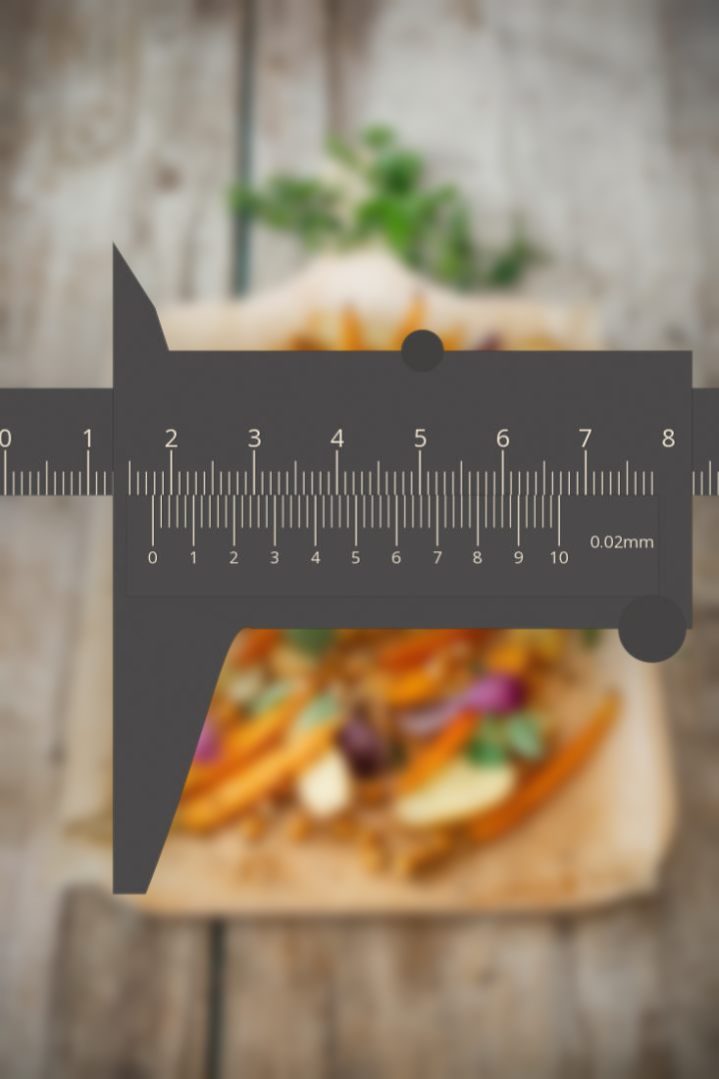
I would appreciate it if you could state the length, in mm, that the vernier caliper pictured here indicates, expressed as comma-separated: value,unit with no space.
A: 17.8,mm
